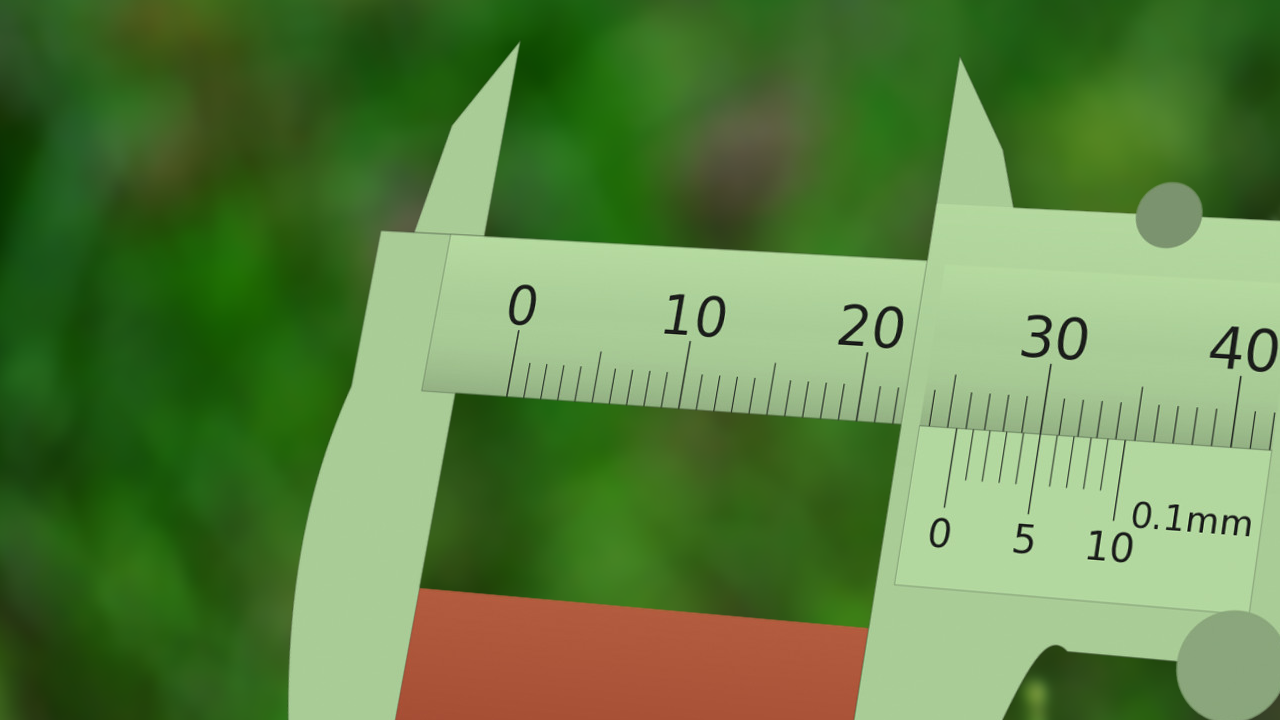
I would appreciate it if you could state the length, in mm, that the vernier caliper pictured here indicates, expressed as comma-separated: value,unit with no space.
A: 25.5,mm
